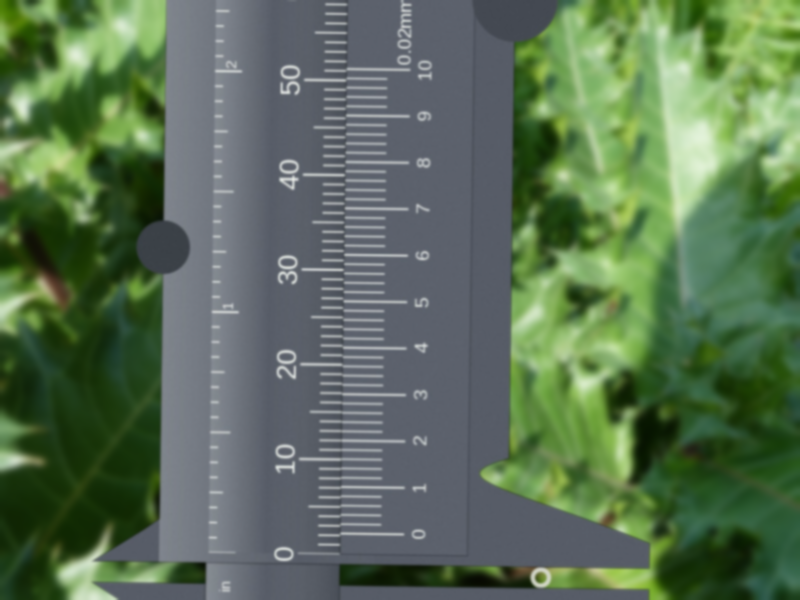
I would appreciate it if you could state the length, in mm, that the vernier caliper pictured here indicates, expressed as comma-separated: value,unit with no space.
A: 2.2,mm
